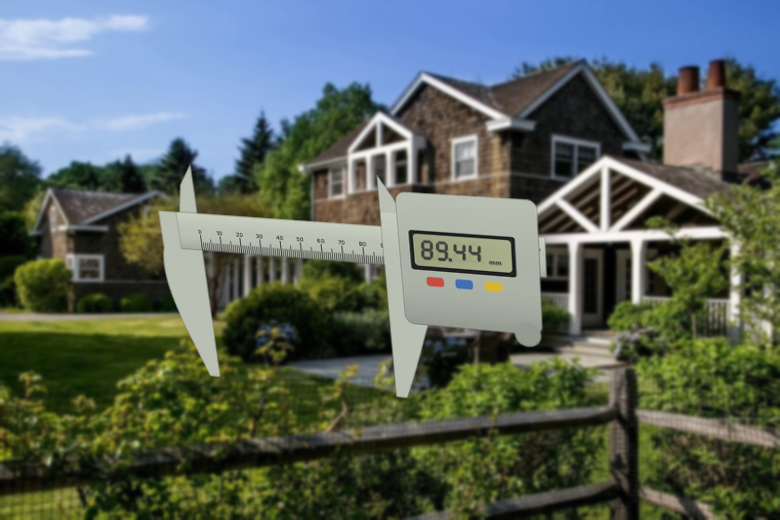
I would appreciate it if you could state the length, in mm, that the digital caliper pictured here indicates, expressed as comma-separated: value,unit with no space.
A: 89.44,mm
